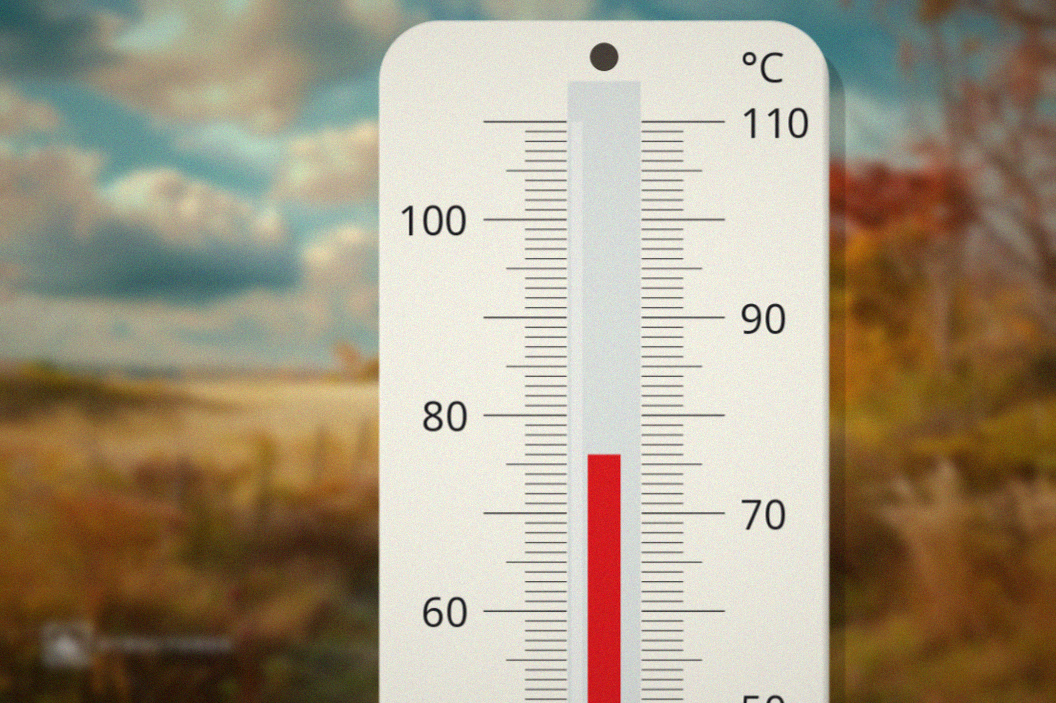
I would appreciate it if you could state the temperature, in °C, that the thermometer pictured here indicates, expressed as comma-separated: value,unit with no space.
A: 76,°C
